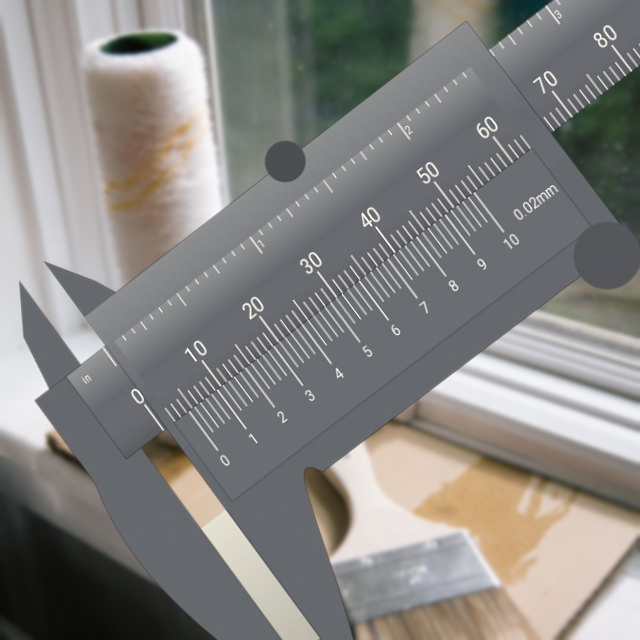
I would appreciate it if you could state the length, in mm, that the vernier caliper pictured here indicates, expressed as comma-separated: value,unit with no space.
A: 4.4,mm
